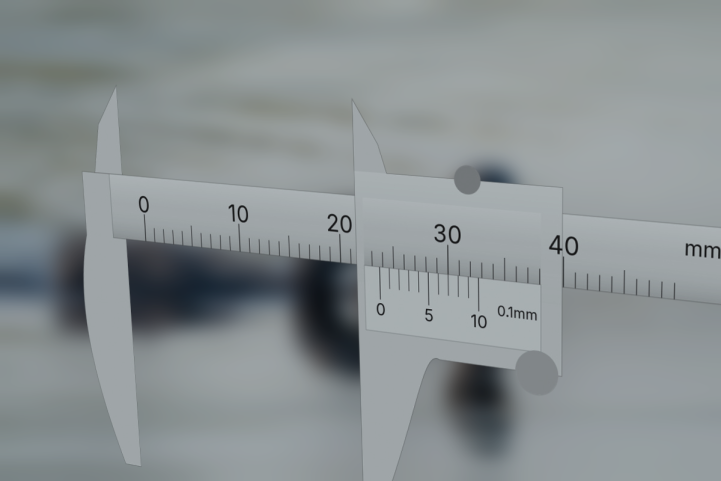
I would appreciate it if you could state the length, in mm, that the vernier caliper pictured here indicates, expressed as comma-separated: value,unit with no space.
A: 23.7,mm
